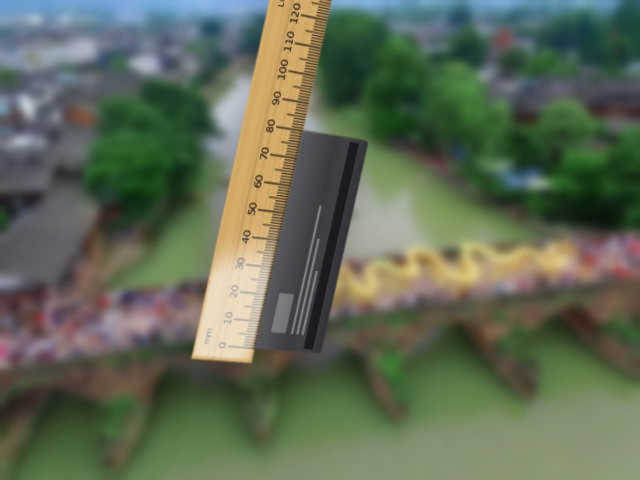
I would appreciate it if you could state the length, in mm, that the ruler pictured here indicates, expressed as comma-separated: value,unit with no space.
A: 80,mm
